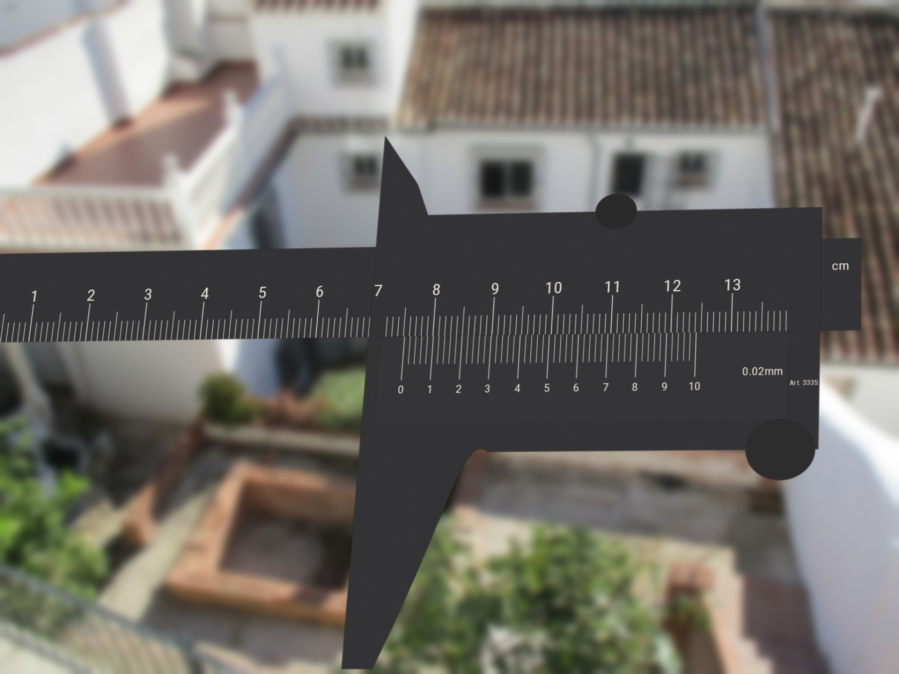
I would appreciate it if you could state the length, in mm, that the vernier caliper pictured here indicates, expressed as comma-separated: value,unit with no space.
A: 75.2,mm
